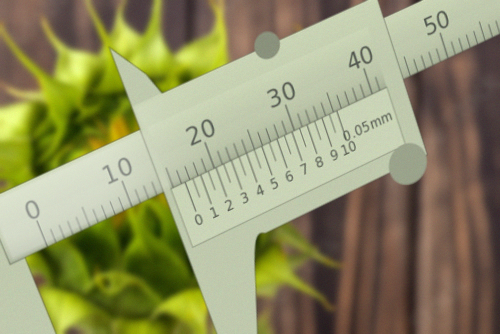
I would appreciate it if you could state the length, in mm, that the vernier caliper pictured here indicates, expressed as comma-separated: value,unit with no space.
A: 16.4,mm
